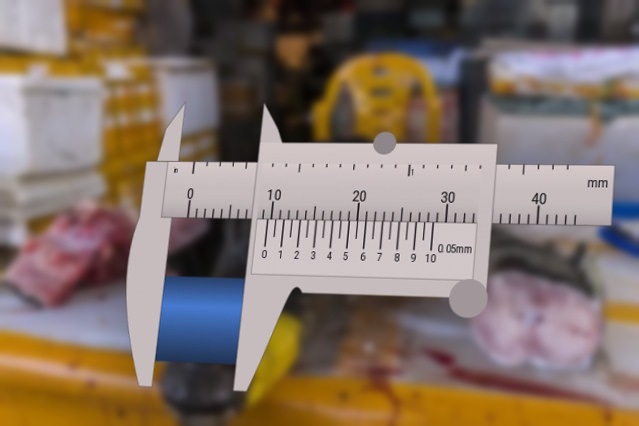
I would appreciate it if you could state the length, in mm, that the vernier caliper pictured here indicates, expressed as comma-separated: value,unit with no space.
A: 9.6,mm
